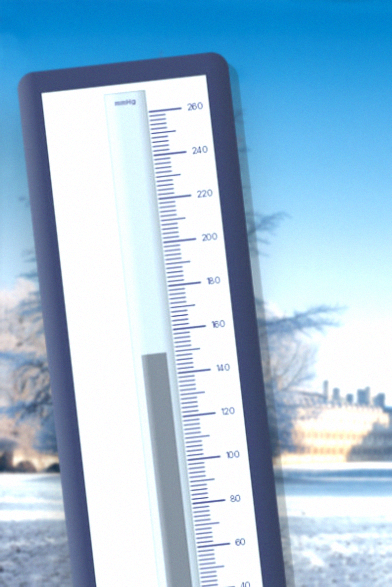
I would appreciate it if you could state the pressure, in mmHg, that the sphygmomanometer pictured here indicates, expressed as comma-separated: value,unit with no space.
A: 150,mmHg
